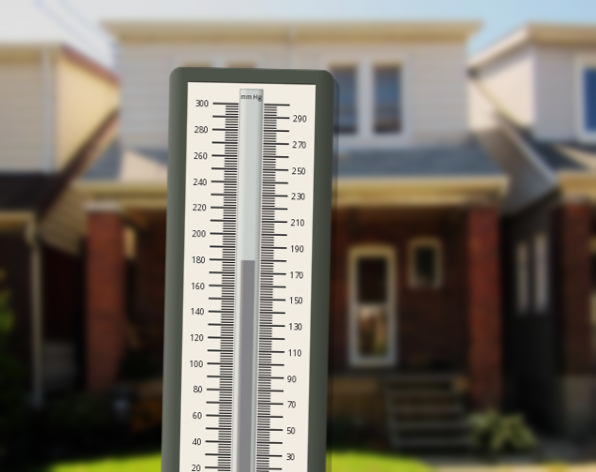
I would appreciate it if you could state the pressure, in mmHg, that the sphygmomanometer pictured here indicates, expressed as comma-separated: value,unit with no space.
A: 180,mmHg
